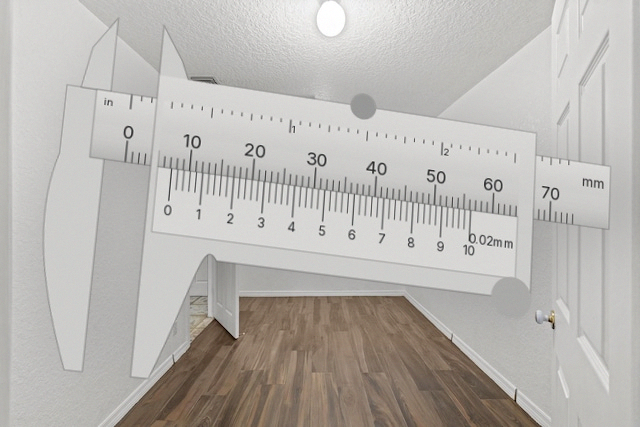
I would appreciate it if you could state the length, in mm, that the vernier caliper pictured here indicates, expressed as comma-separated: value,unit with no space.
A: 7.2,mm
